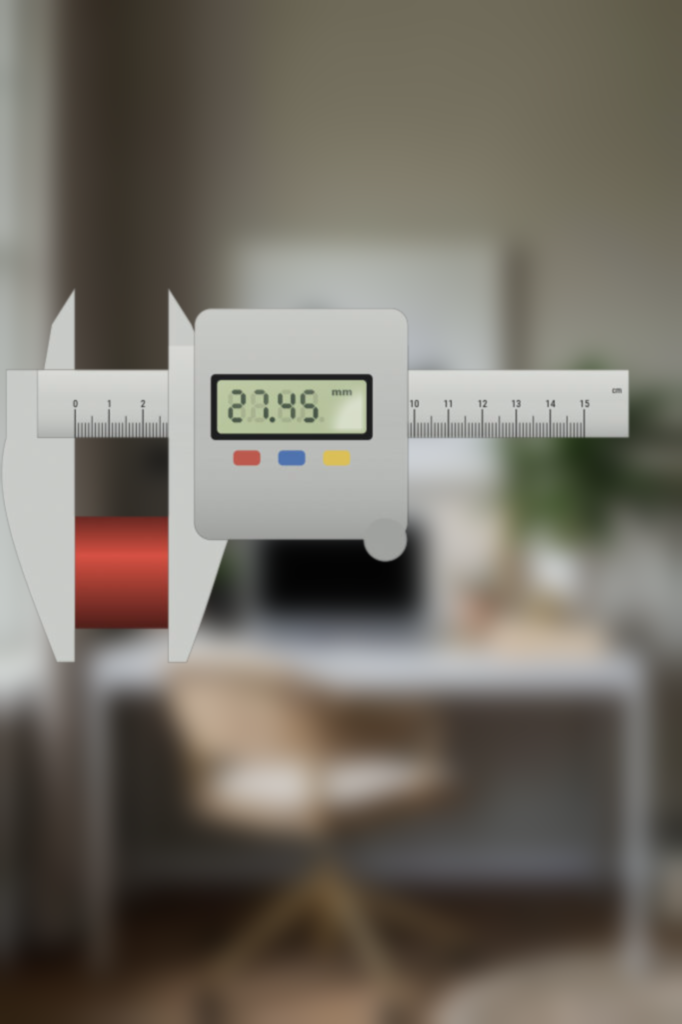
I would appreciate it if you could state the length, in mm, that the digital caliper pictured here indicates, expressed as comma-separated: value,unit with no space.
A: 27.45,mm
